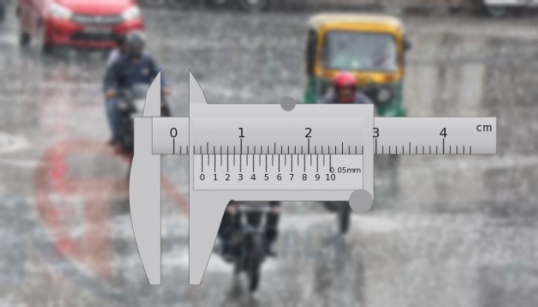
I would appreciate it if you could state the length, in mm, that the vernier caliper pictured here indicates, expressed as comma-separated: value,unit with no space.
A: 4.2,mm
